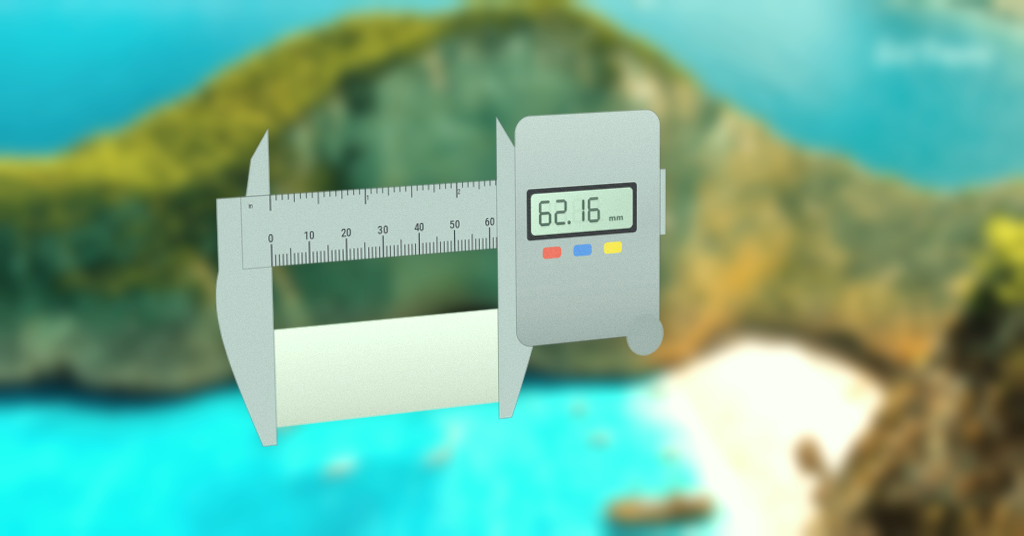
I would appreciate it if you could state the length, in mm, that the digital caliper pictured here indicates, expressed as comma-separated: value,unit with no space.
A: 62.16,mm
